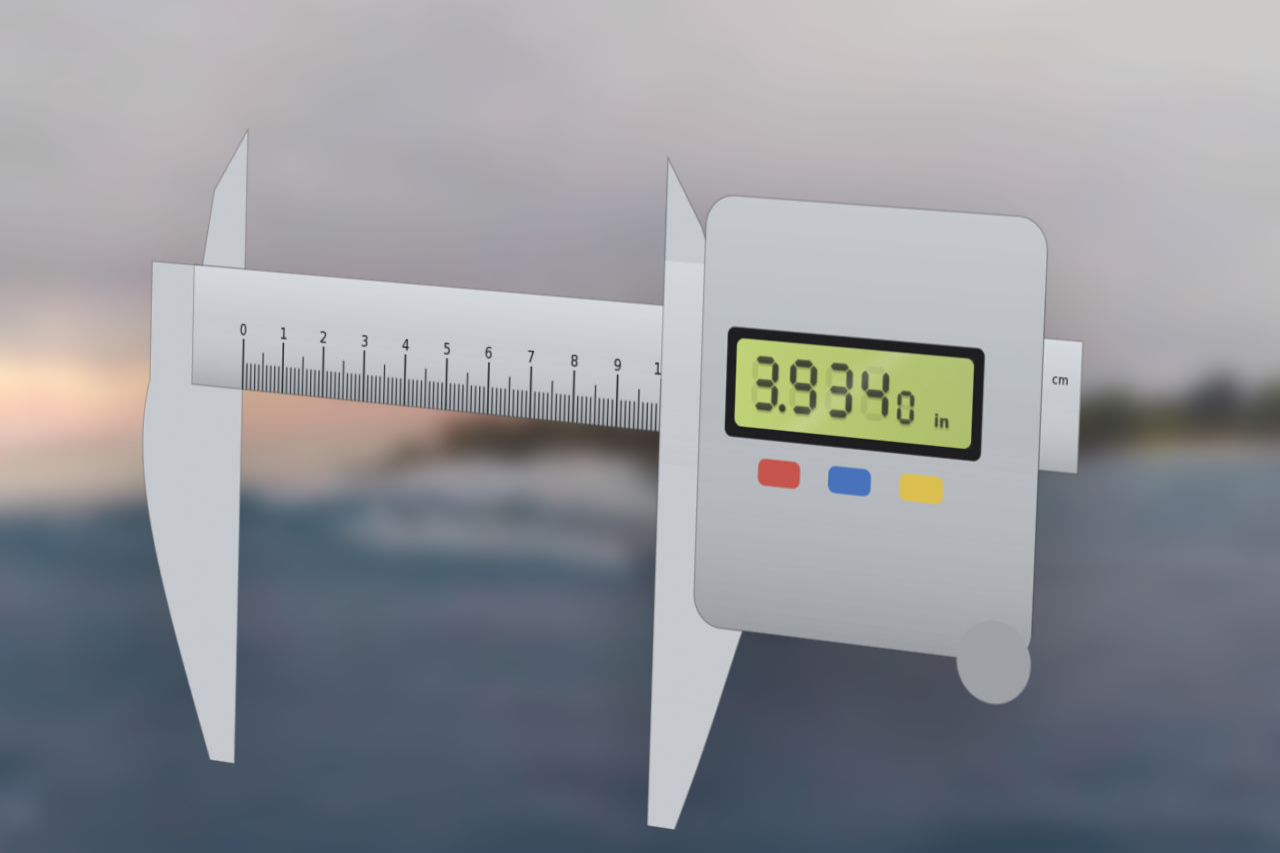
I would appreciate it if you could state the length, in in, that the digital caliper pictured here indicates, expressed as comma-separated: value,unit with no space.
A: 3.9340,in
